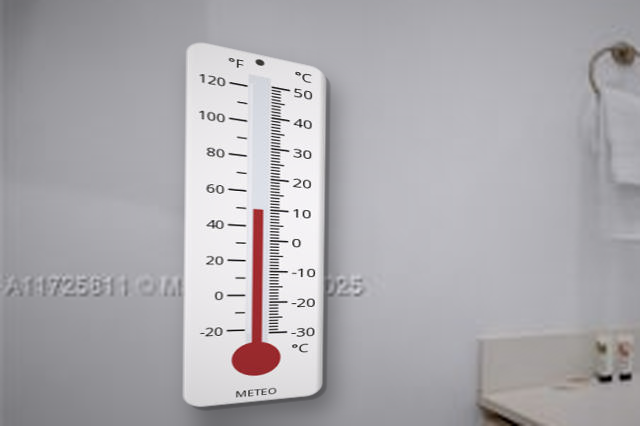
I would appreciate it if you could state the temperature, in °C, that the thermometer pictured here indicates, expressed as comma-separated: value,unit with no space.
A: 10,°C
